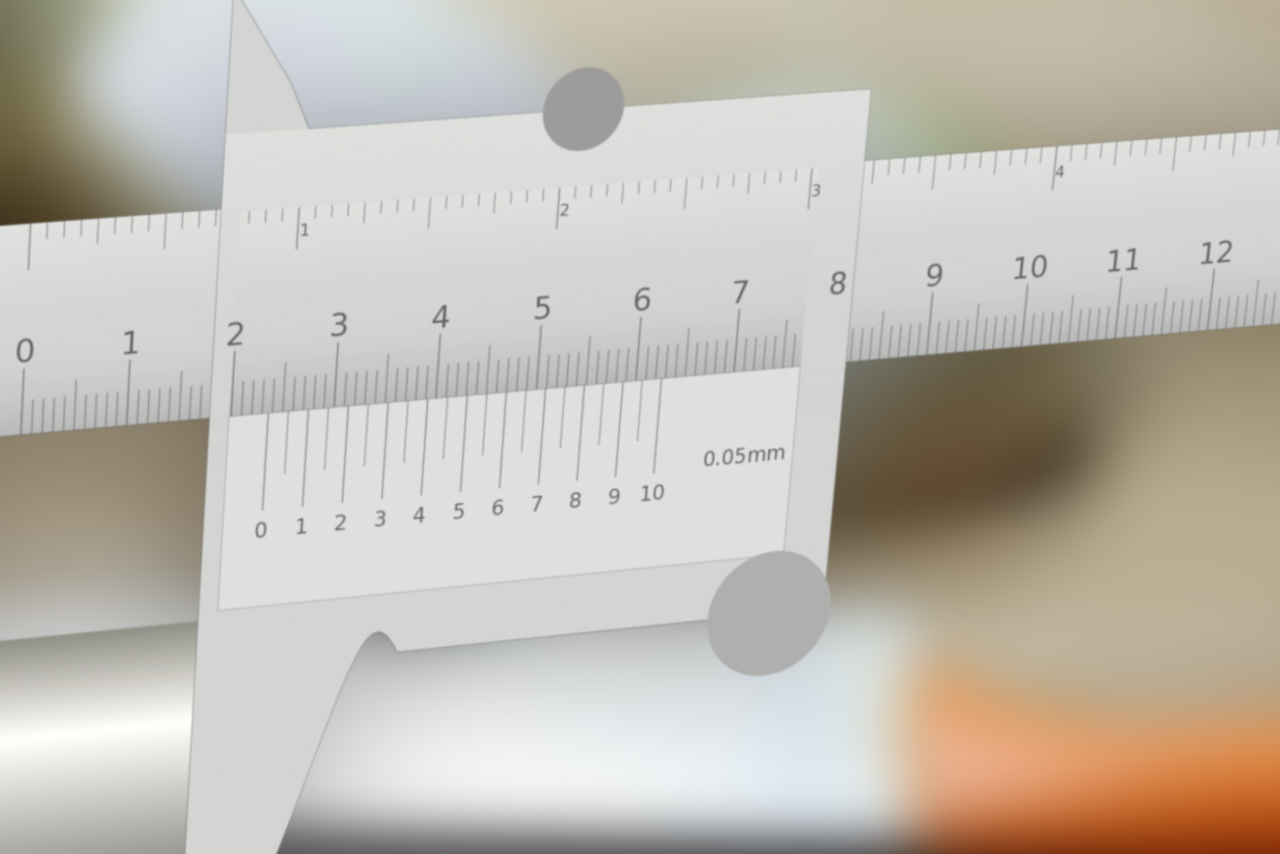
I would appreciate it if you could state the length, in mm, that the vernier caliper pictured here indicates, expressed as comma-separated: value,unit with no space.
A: 23.6,mm
